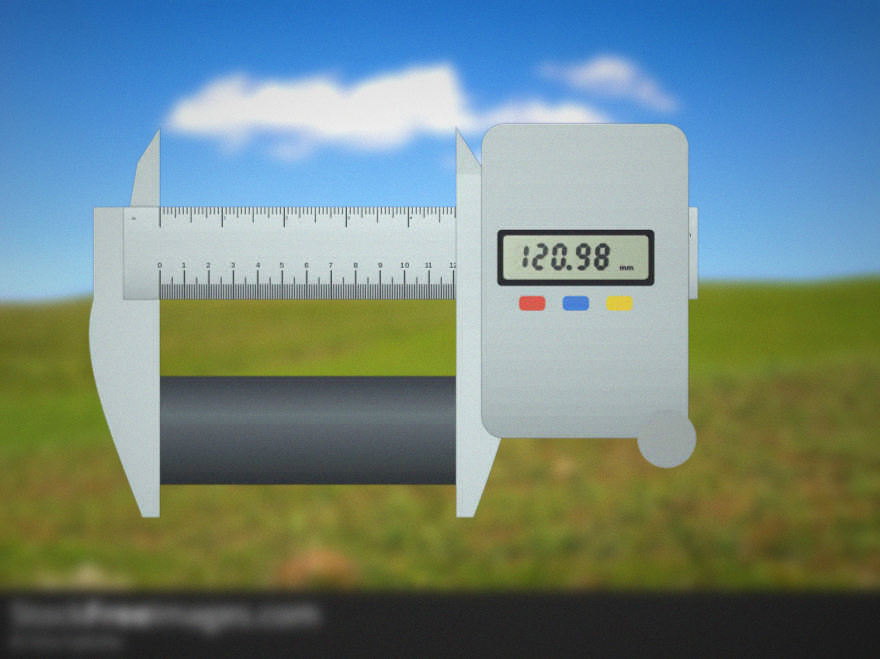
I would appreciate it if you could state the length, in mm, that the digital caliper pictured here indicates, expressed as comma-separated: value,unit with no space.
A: 120.98,mm
